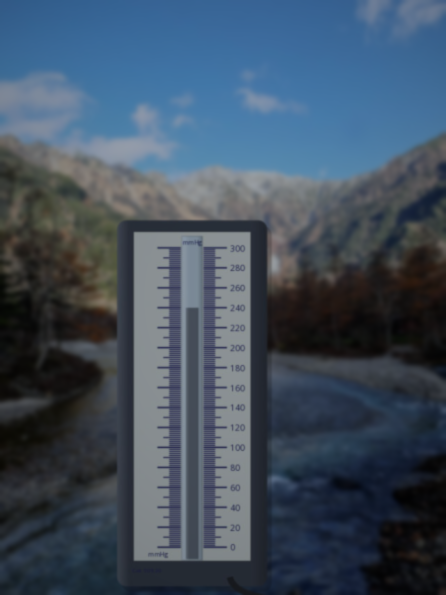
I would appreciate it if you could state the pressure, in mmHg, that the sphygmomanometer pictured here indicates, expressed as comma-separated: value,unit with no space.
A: 240,mmHg
